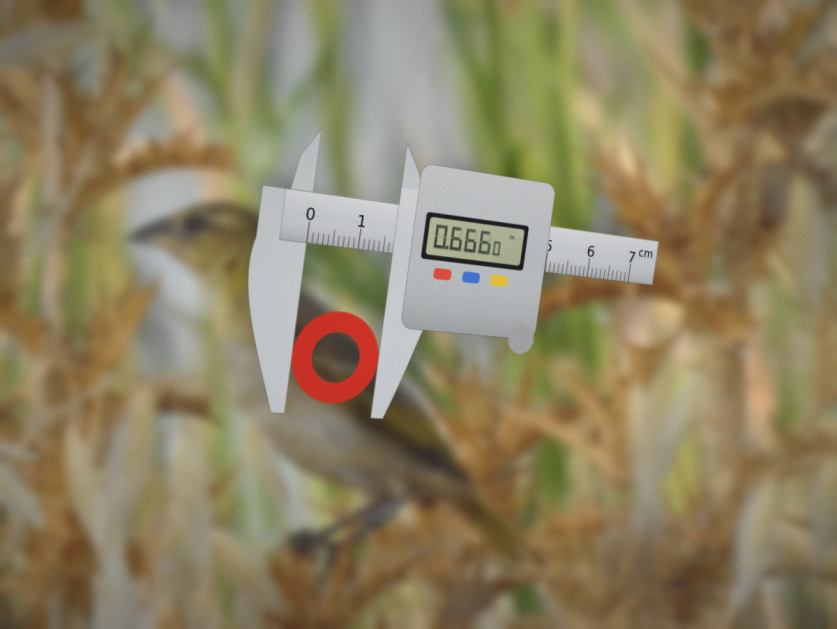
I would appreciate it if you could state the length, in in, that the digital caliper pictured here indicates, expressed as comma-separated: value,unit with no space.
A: 0.6660,in
